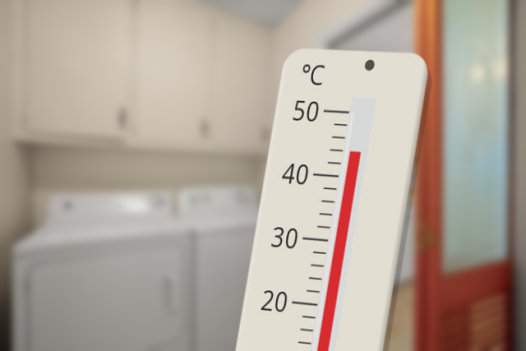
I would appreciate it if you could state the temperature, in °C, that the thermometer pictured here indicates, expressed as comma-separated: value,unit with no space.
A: 44,°C
